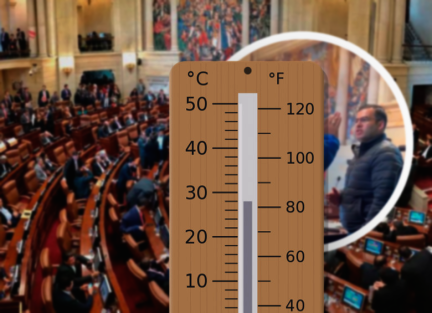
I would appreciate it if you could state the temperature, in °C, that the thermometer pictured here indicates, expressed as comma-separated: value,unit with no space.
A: 28,°C
